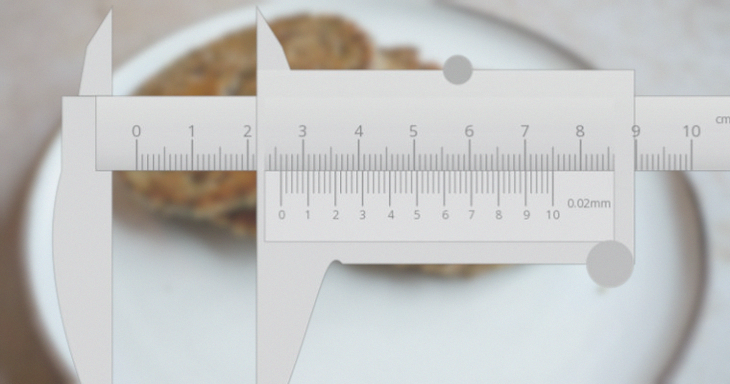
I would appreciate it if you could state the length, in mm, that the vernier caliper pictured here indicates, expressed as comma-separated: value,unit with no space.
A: 26.0,mm
